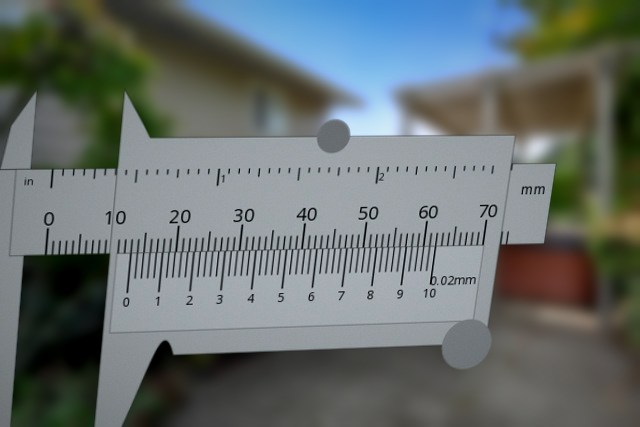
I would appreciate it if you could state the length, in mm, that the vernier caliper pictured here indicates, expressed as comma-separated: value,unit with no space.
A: 13.0,mm
